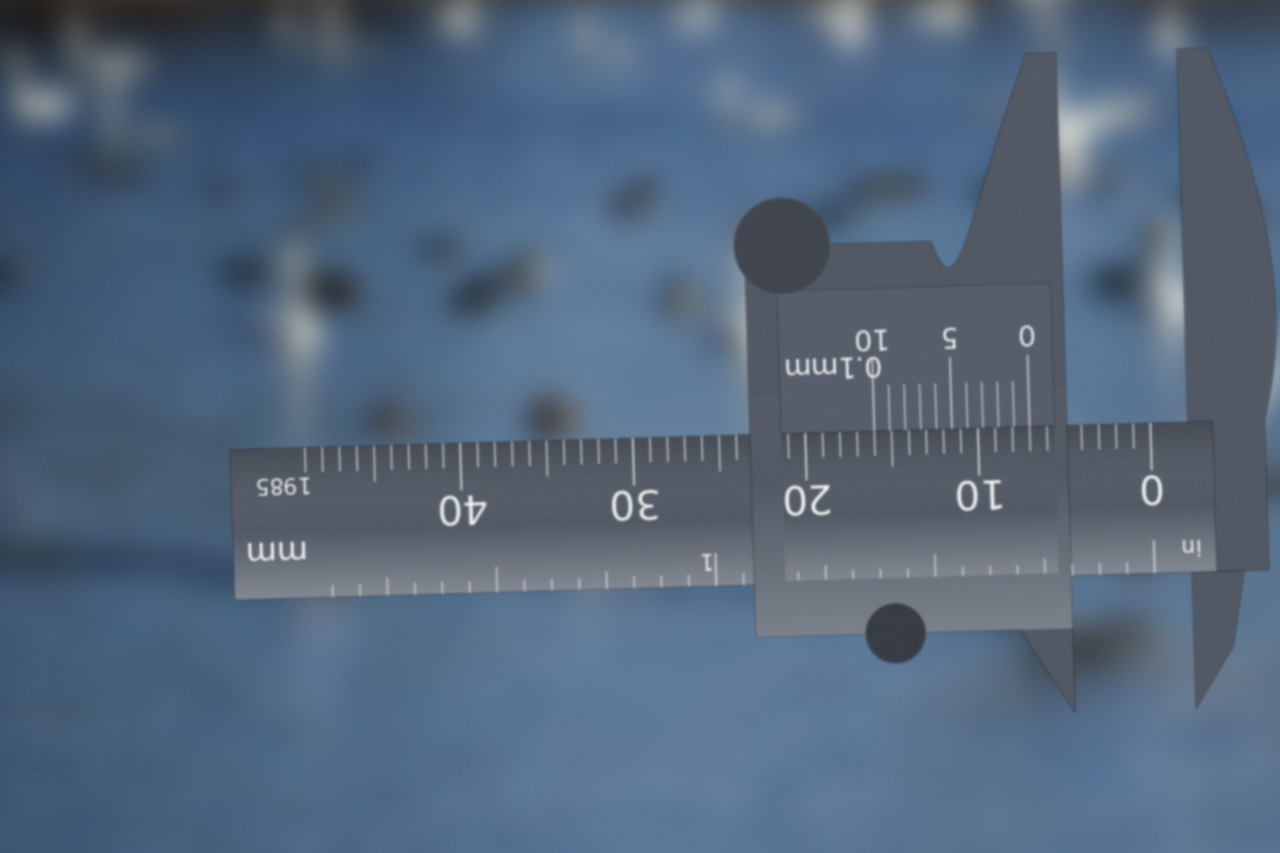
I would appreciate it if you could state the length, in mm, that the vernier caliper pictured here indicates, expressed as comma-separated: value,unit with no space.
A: 7.0,mm
